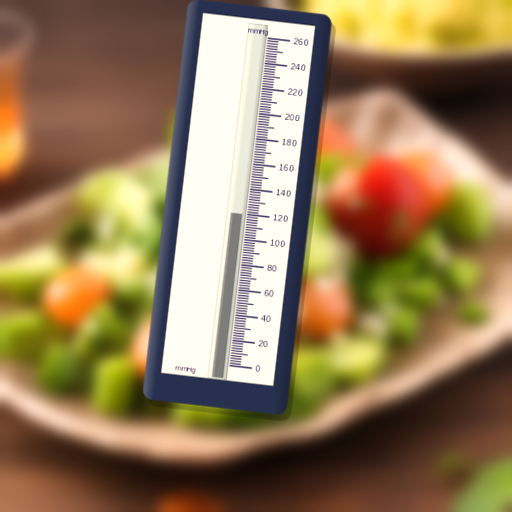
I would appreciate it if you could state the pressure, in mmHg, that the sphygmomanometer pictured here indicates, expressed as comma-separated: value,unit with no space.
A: 120,mmHg
